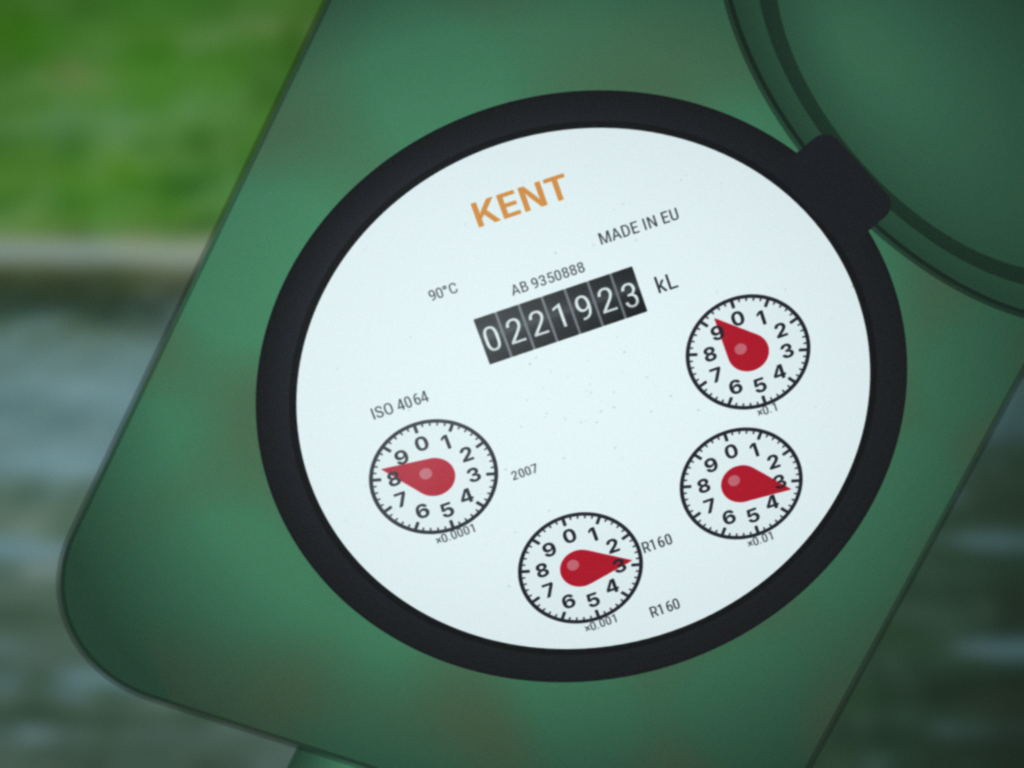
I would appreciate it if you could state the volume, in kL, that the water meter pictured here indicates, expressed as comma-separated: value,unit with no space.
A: 221922.9328,kL
